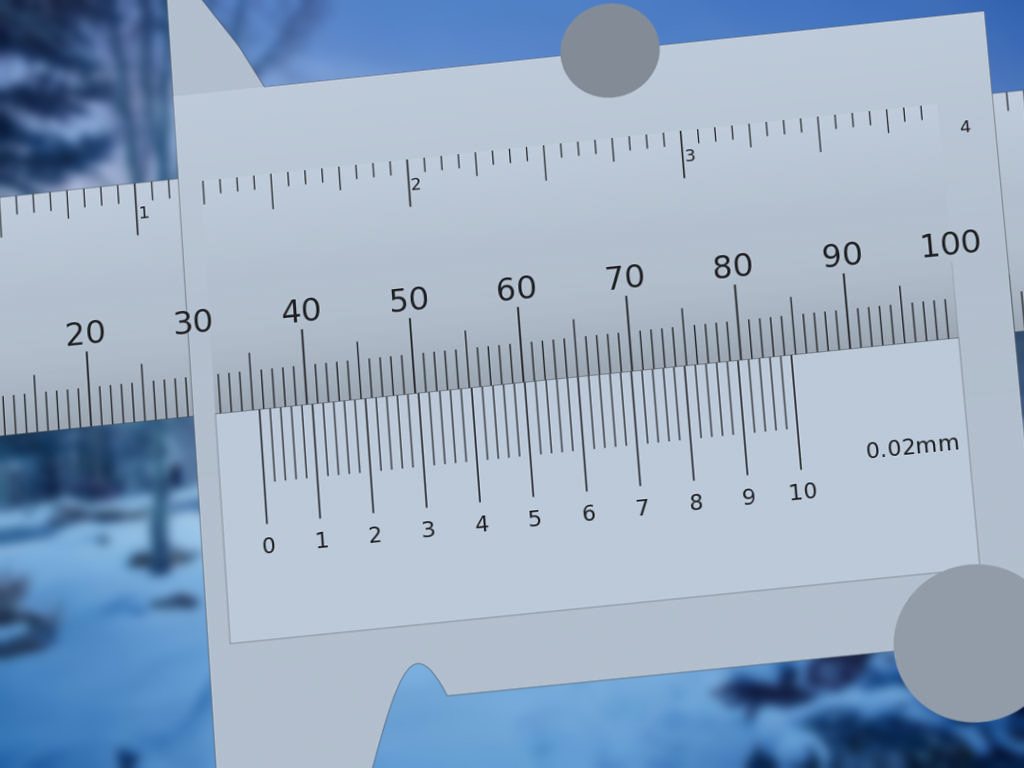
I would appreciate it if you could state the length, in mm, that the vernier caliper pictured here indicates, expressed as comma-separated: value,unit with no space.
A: 35.6,mm
